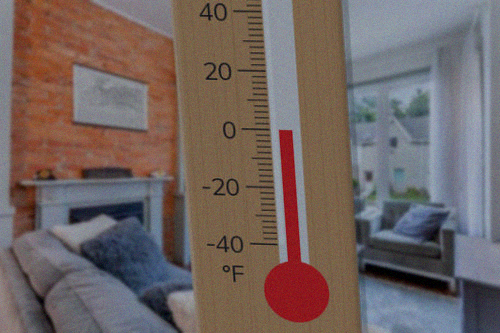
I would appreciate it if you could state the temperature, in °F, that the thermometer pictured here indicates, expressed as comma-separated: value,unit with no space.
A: 0,°F
